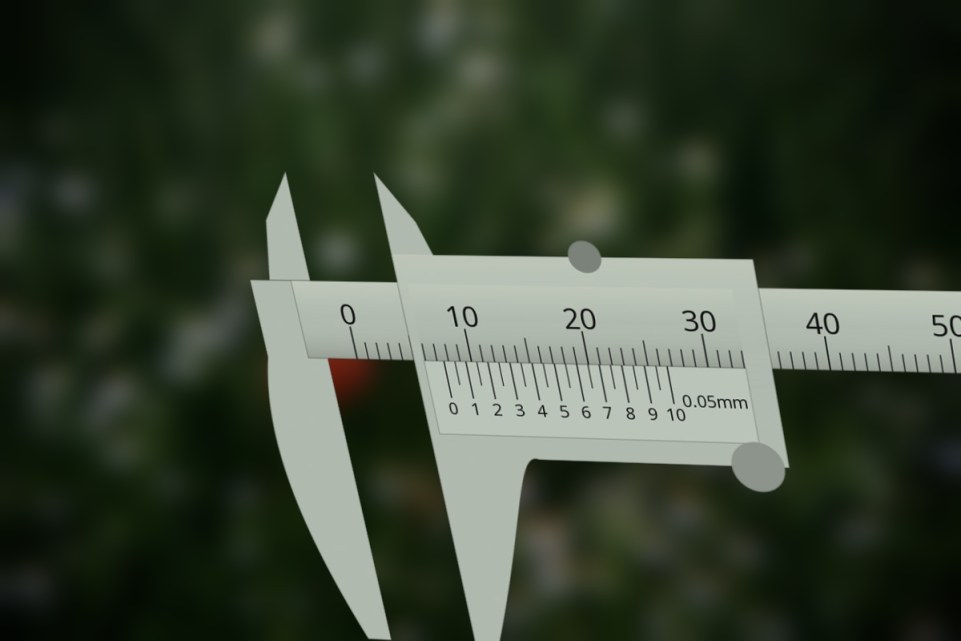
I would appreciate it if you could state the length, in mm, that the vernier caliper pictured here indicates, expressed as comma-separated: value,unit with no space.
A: 7.6,mm
